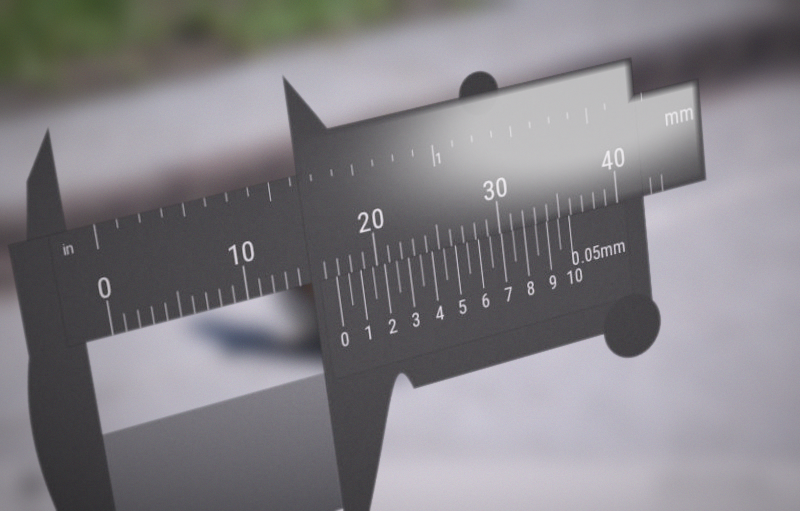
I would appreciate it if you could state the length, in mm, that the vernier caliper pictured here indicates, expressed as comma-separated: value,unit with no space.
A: 16.8,mm
